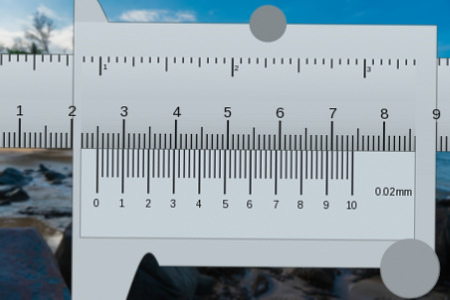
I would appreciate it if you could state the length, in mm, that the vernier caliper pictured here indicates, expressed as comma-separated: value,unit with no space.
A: 25.0,mm
